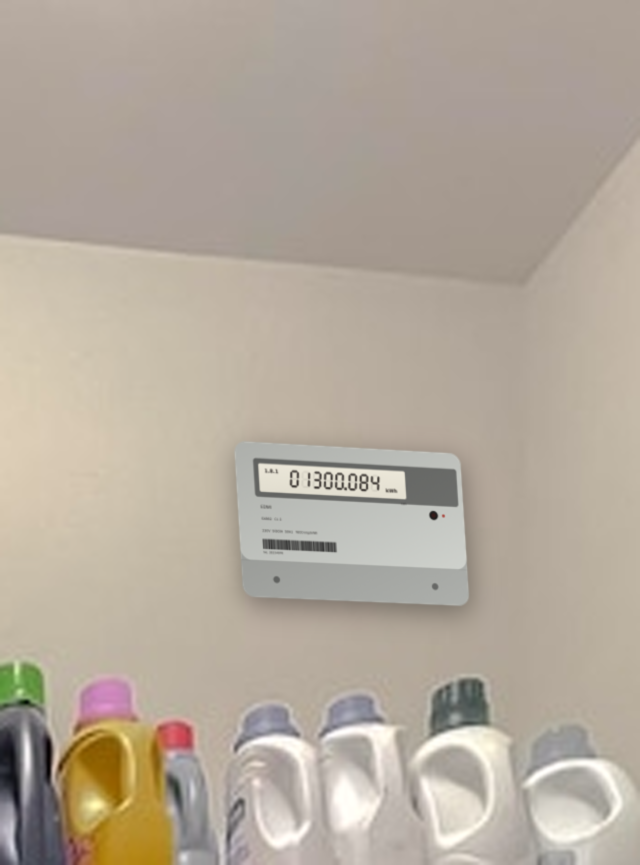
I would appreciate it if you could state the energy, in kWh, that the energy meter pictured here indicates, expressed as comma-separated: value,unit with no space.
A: 1300.084,kWh
